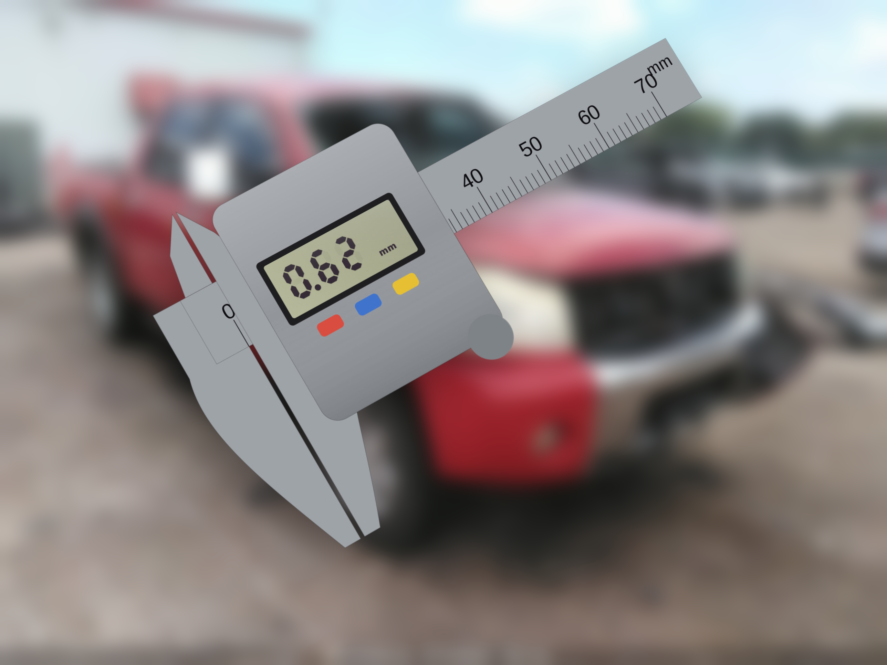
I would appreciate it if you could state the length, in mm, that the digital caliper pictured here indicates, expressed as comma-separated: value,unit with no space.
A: 0.62,mm
